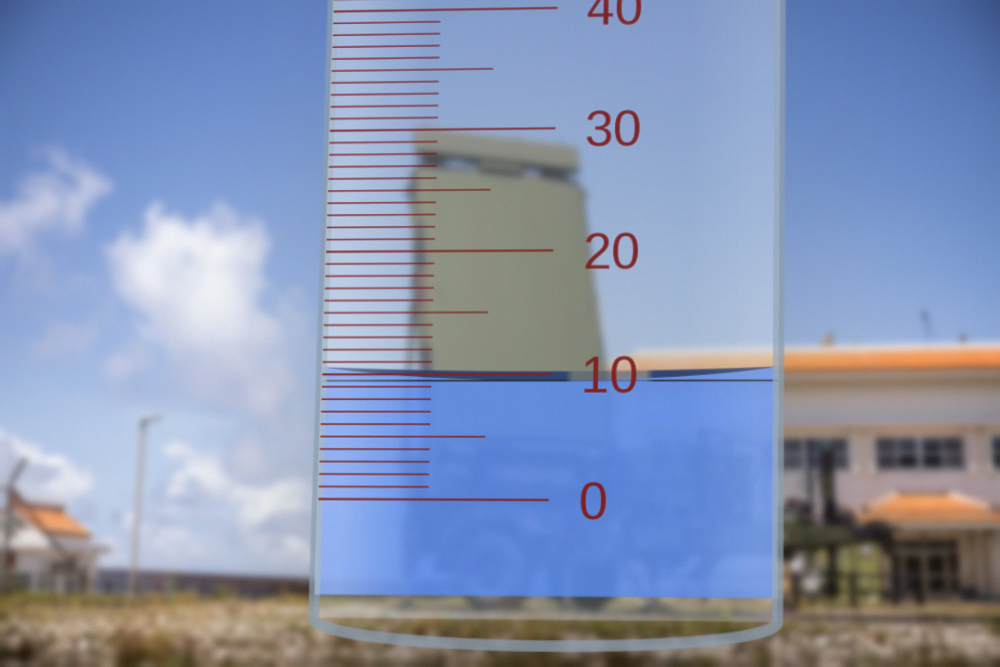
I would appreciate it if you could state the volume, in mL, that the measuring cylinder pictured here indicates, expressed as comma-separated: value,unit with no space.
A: 9.5,mL
